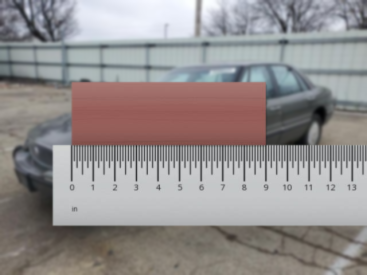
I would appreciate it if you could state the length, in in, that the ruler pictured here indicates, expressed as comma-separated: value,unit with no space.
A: 9,in
